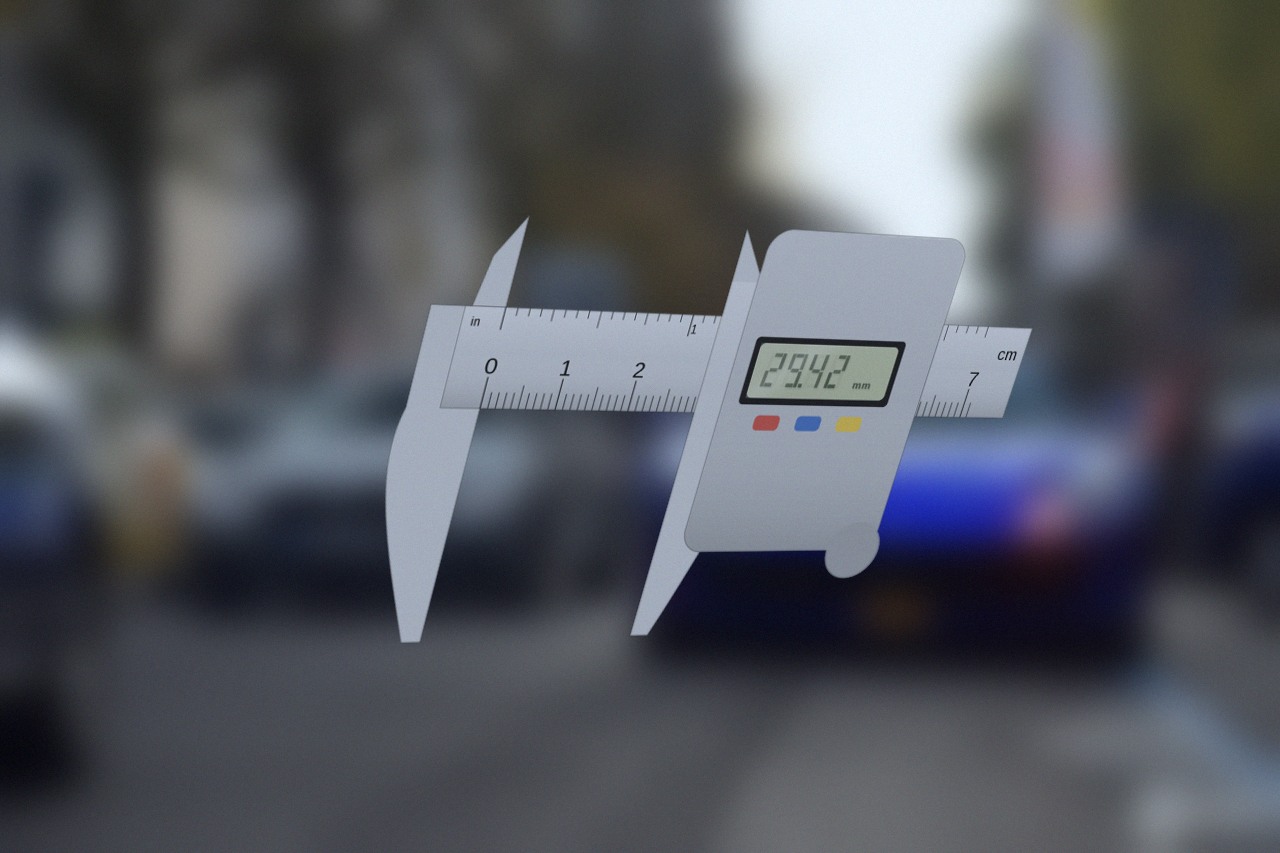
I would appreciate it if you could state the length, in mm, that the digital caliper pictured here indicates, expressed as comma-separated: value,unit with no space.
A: 29.42,mm
